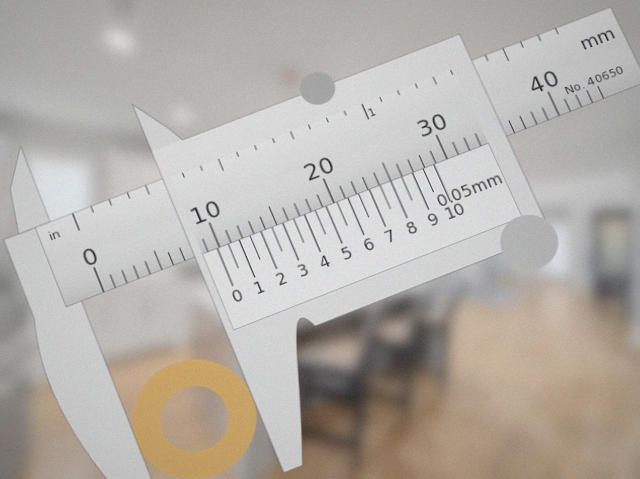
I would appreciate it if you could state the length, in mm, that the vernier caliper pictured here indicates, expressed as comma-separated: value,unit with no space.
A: 9.8,mm
